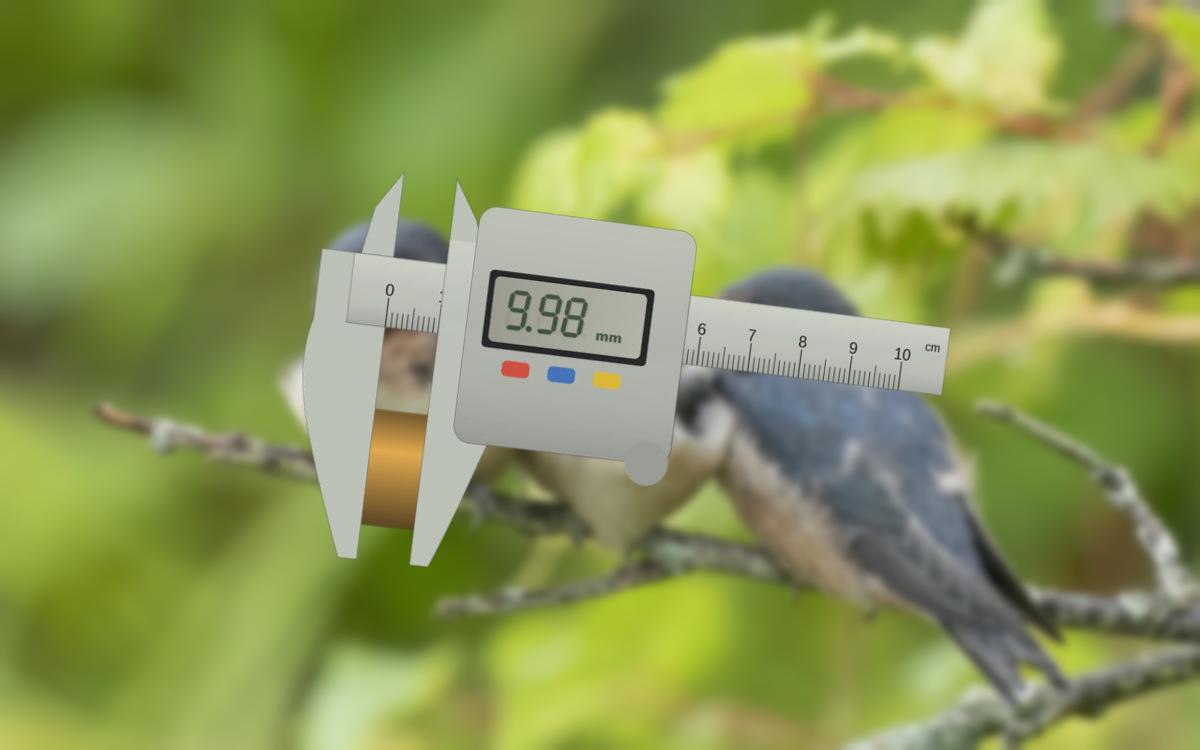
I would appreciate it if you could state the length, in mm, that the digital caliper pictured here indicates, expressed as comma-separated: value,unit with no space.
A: 9.98,mm
